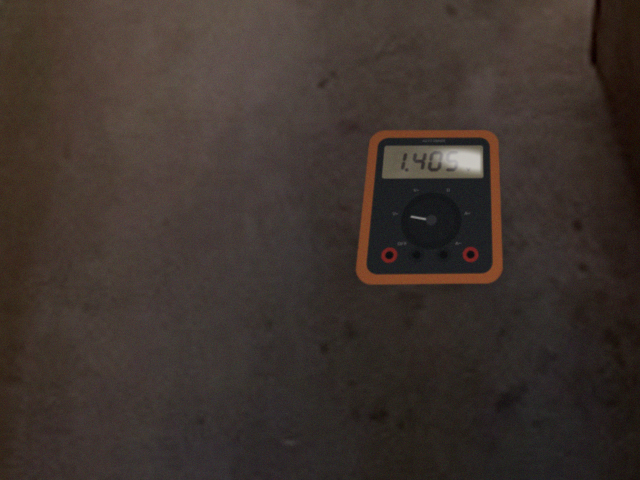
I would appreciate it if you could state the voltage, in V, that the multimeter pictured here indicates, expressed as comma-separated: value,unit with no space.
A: 1.405,V
